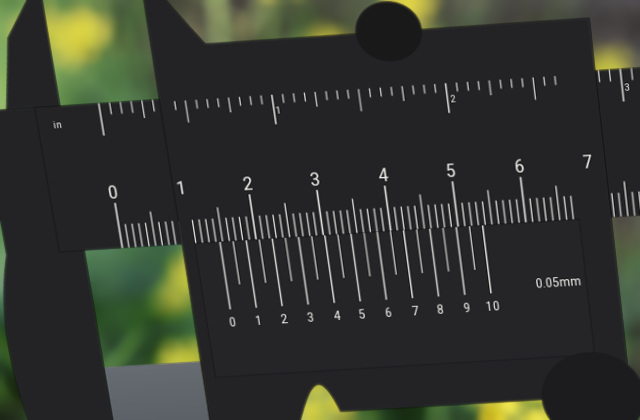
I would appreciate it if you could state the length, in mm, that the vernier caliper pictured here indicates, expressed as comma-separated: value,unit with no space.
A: 14.6,mm
